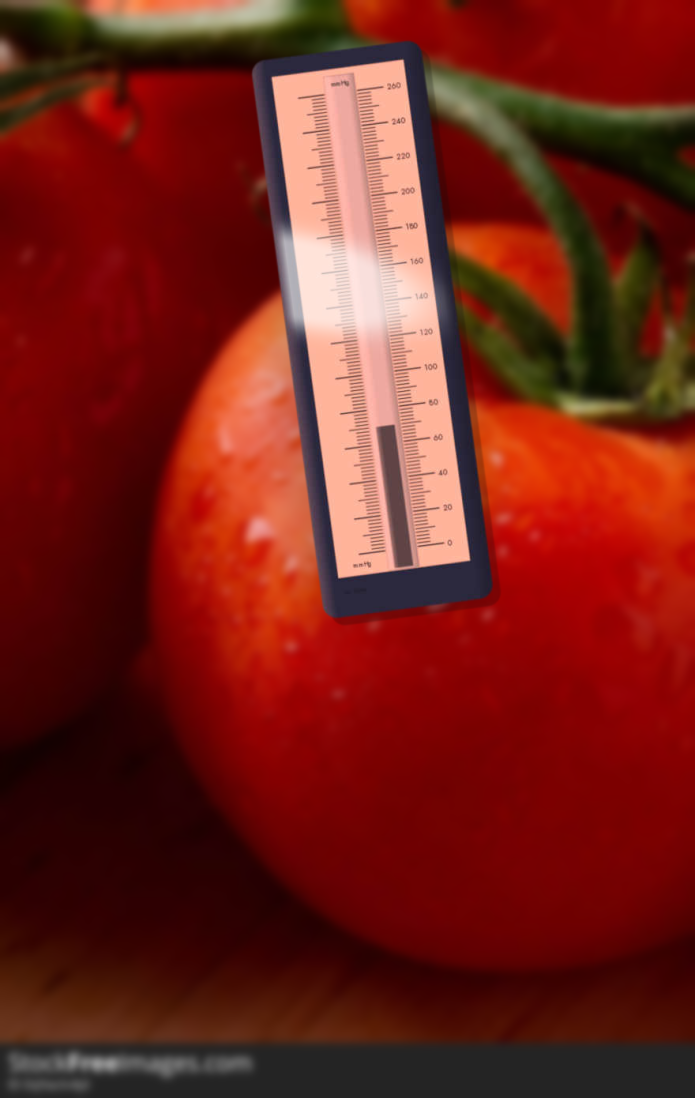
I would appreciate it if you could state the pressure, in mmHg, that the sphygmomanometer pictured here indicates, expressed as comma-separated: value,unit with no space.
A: 70,mmHg
